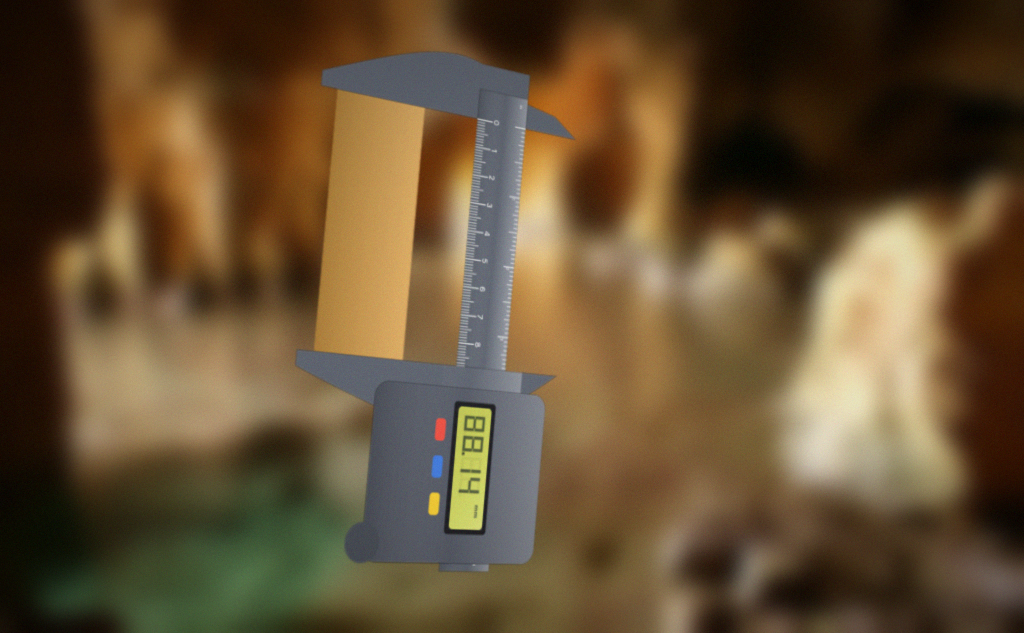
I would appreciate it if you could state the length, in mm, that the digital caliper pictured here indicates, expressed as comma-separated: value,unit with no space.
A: 88.14,mm
